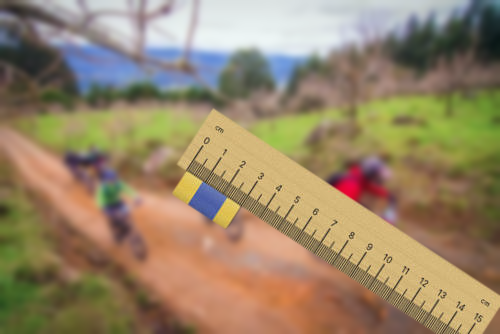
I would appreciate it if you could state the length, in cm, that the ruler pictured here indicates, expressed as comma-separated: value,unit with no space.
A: 3,cm
